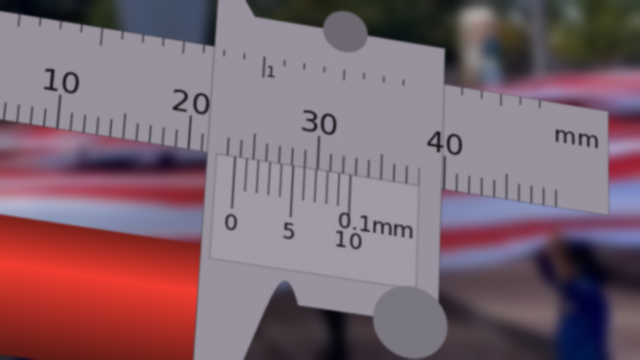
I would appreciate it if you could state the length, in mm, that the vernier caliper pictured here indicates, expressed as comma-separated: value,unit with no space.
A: 23.6,mm
